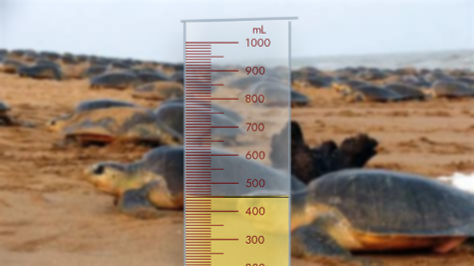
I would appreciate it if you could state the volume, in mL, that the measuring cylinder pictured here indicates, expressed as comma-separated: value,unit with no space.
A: 450,mL
